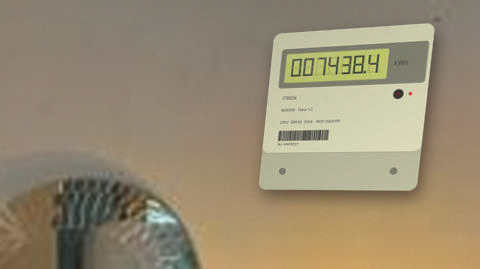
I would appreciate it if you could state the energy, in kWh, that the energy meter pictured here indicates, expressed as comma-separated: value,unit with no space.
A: 7438.4,kWh
